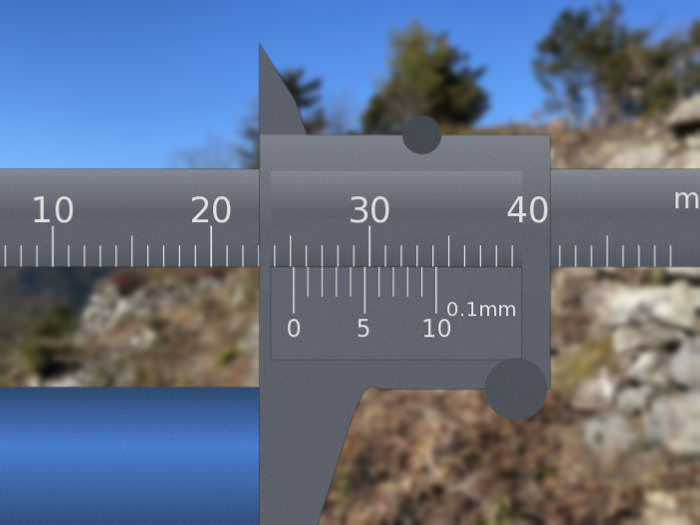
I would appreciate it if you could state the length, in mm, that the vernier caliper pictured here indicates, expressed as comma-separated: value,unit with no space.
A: 25.2,mm
